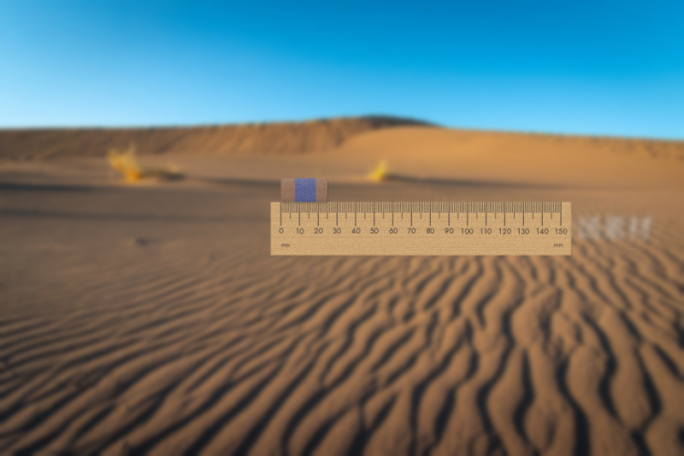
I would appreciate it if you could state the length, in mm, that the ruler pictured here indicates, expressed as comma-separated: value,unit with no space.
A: 25,mm
